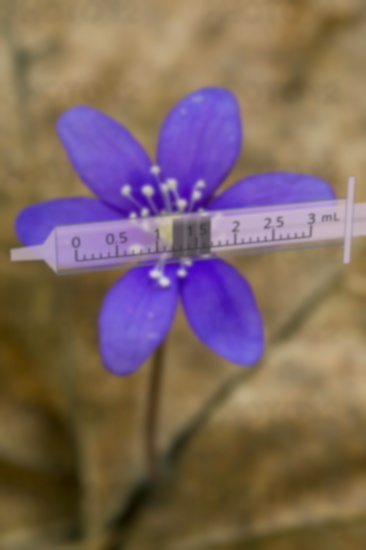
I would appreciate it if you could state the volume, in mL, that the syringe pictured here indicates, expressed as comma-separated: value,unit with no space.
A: 1.2,mL
